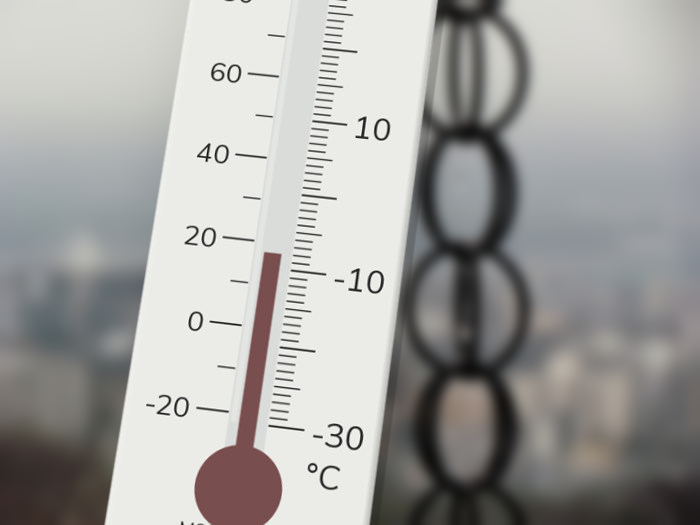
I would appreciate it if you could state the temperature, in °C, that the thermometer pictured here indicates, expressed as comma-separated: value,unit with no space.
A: -8,°C
